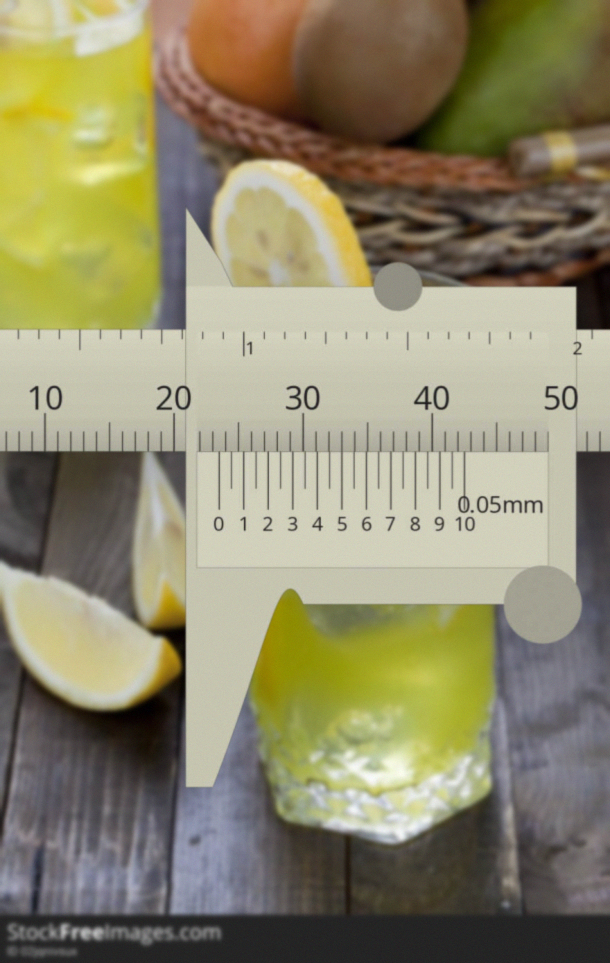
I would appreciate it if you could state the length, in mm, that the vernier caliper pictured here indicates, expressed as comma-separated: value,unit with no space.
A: 23.5,mm
